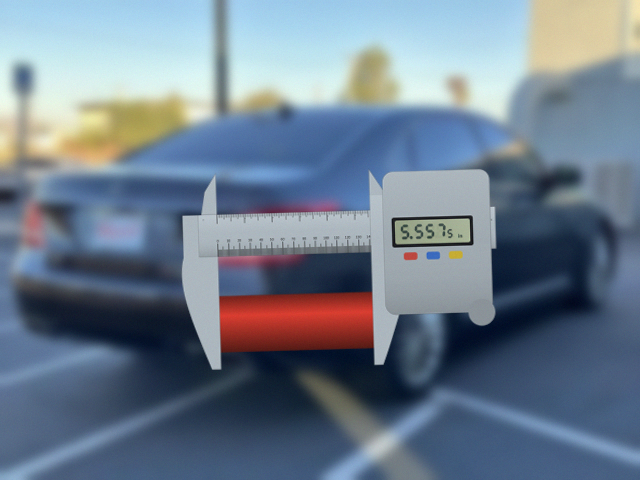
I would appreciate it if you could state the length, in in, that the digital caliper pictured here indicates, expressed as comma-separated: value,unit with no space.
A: 5.5575,in
